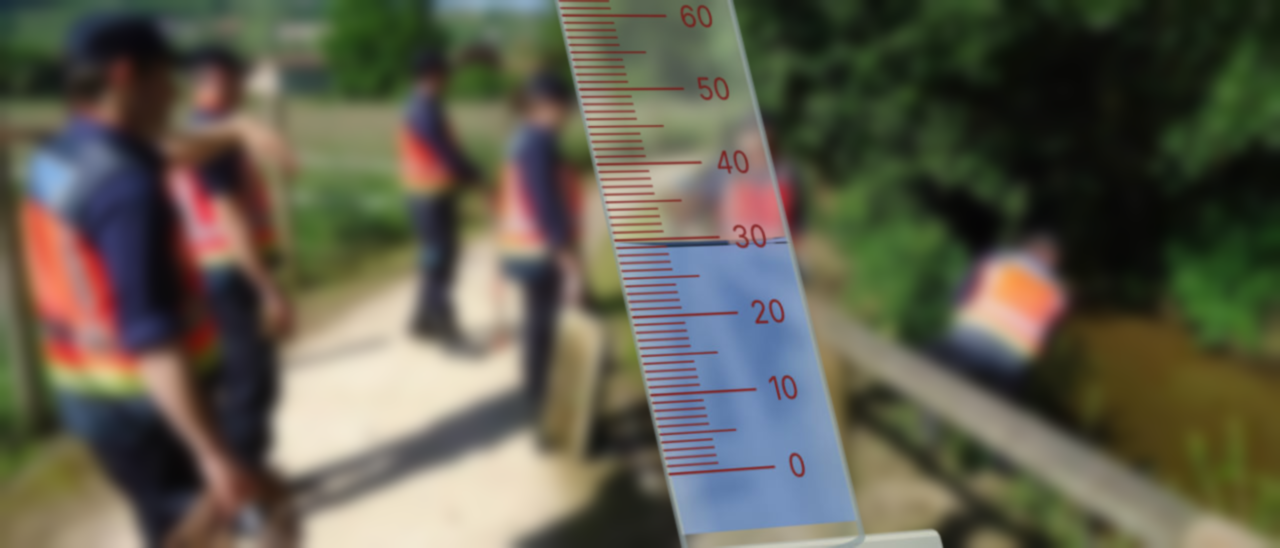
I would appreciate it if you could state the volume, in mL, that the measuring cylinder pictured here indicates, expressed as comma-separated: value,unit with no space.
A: 29,mL
